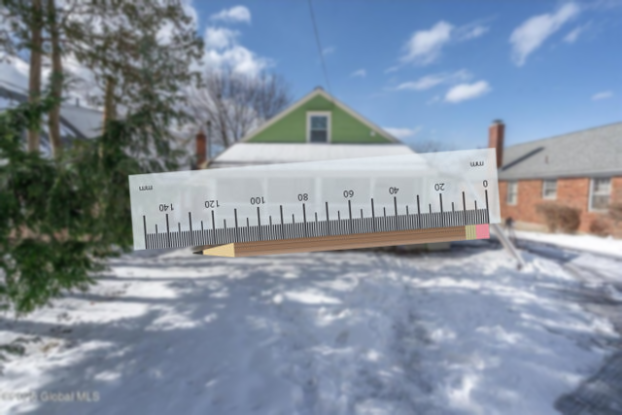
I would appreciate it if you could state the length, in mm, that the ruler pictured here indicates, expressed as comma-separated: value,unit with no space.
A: 130,mm
